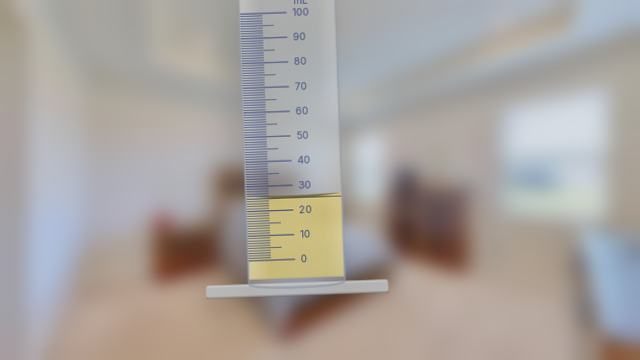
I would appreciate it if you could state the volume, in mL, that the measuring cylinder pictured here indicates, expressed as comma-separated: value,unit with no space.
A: 25,mL
